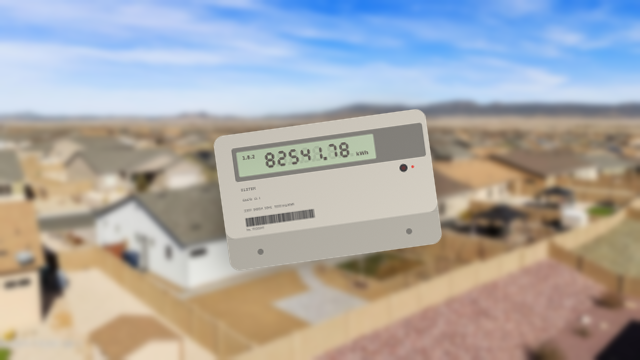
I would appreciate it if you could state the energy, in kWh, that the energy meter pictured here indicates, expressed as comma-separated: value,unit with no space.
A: 82541.78,kWh
